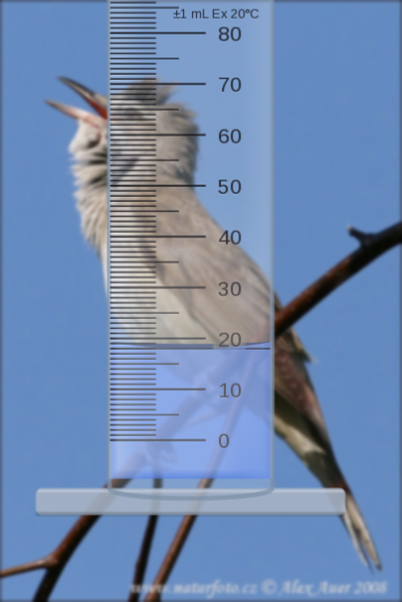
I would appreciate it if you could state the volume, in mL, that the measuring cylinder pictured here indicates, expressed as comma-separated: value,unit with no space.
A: 18,mL
